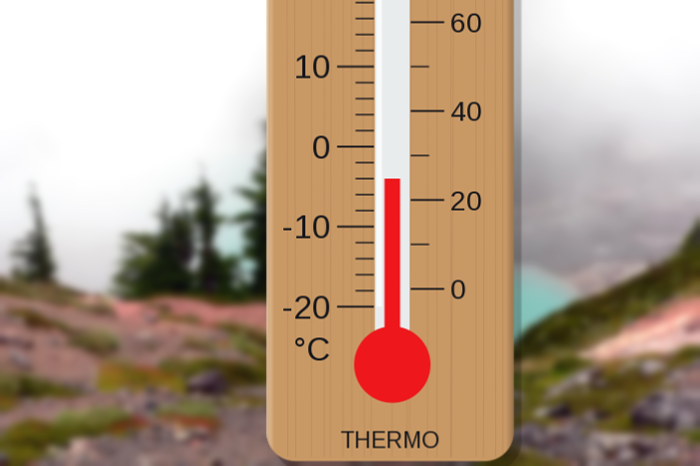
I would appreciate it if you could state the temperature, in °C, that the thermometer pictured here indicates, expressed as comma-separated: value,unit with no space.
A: -4,°C
